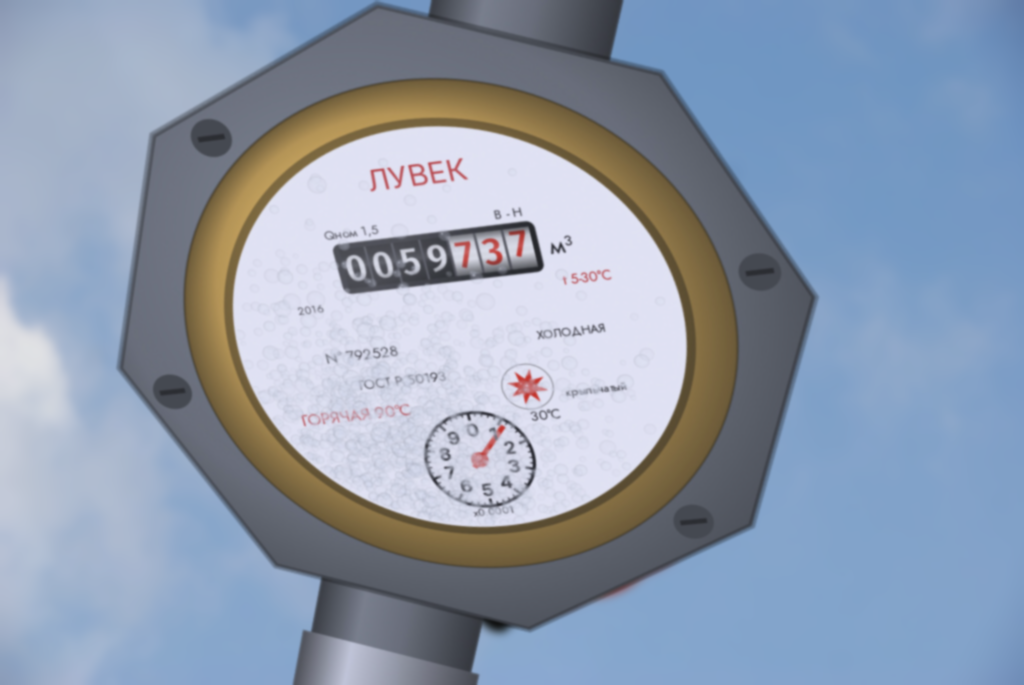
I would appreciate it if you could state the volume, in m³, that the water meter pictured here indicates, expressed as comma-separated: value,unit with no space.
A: 59.7371,m³
